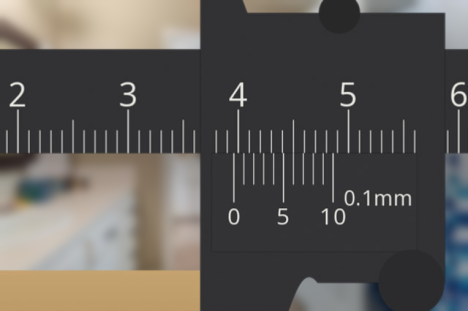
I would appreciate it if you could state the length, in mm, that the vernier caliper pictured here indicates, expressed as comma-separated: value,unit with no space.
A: 39.6,mm
